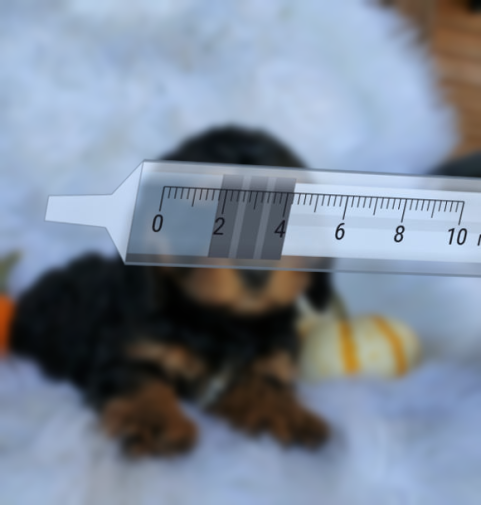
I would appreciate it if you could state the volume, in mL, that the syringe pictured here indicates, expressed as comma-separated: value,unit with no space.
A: 1.8,mL
